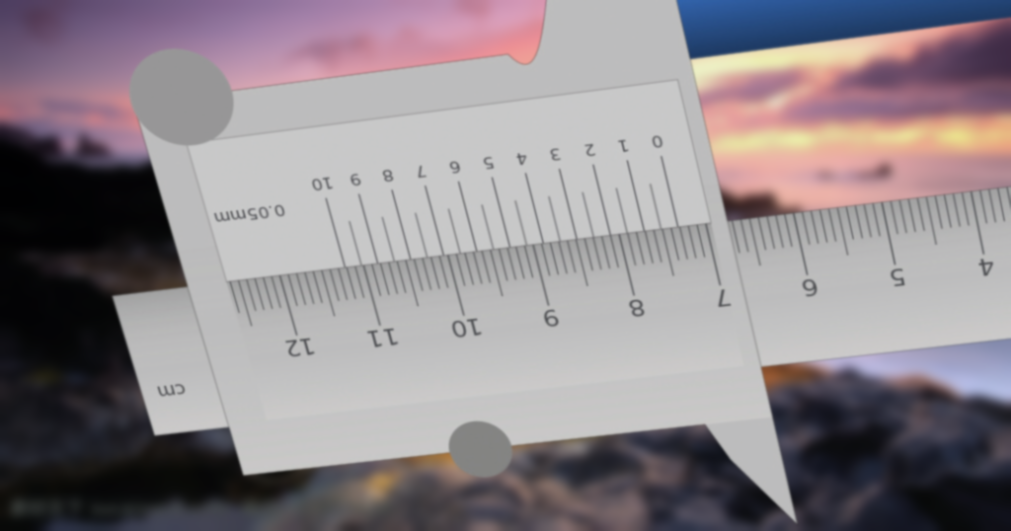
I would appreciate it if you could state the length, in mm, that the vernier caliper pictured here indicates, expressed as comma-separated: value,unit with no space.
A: 73.2,mm
